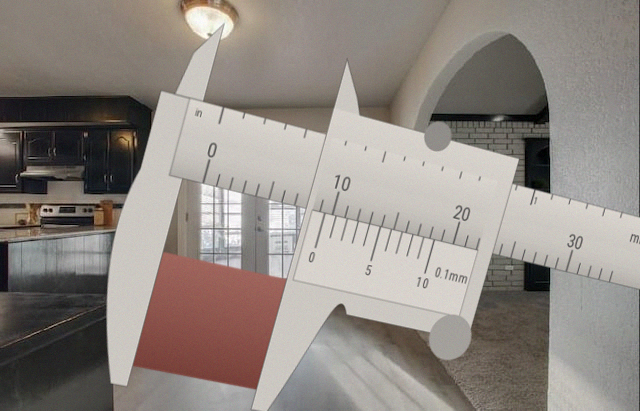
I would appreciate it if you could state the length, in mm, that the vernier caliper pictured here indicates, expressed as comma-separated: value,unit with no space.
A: 9.4,mm
